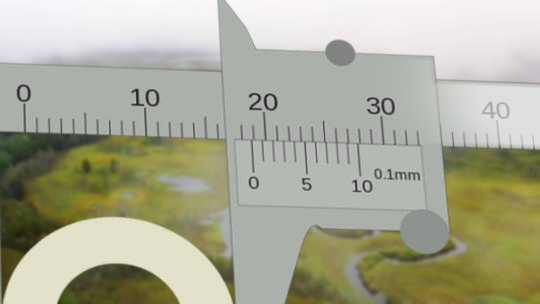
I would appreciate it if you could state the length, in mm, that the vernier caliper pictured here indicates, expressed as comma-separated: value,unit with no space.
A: 18.8,mm
